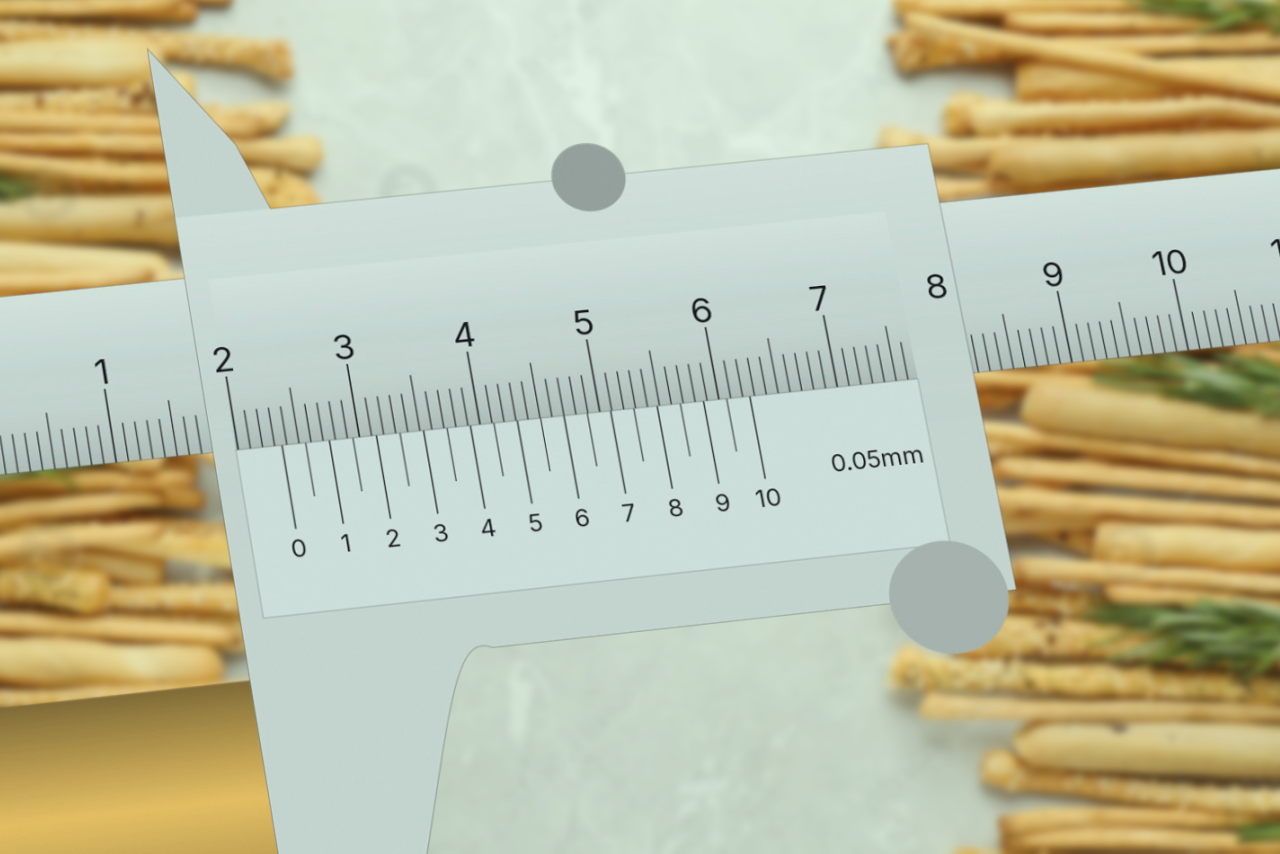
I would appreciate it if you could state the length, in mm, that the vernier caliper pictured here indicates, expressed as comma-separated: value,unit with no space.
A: 23.6,mm
